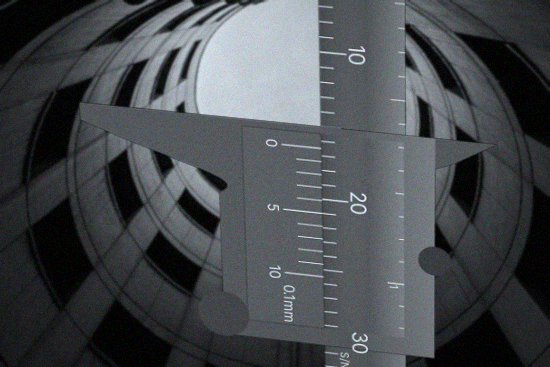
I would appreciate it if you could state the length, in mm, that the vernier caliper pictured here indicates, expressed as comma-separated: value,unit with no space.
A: 16.5,mm
